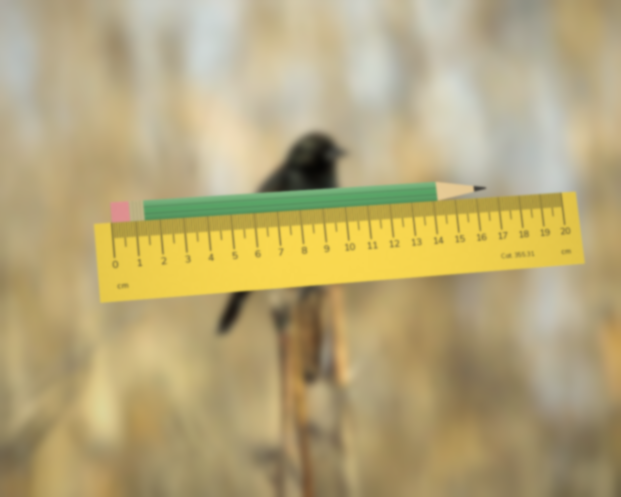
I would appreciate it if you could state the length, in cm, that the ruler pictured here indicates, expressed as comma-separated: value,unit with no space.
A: 16.5,cm
